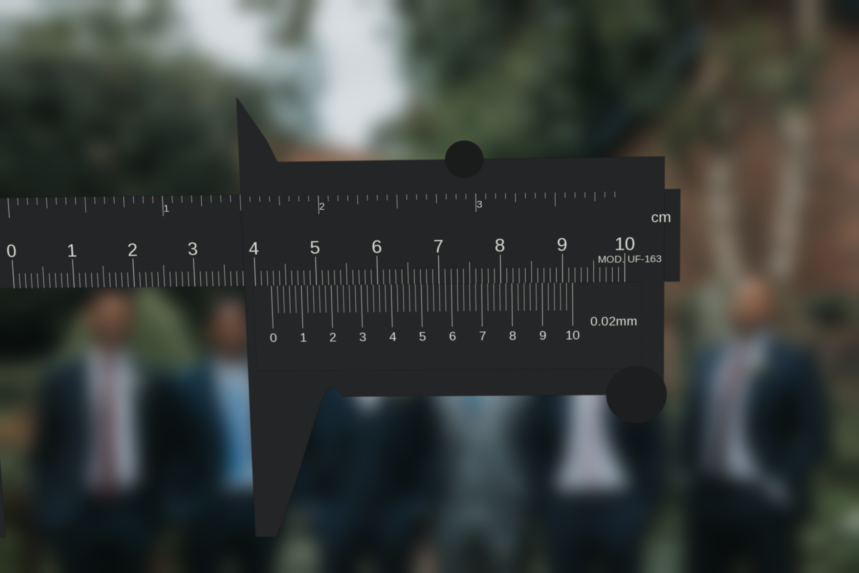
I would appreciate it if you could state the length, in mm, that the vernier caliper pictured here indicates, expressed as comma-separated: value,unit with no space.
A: 42.6,mm
